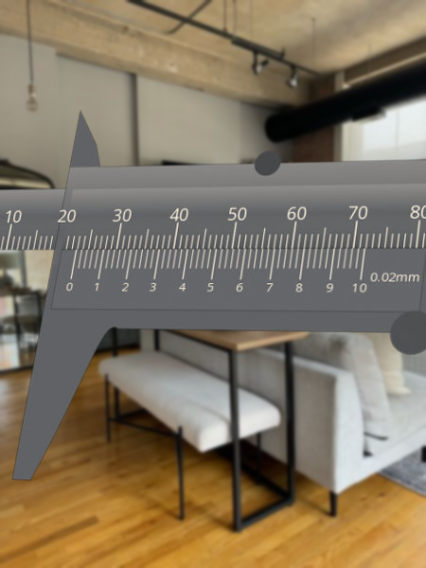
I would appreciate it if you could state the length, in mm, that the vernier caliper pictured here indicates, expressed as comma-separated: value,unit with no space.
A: 22.8,mm
